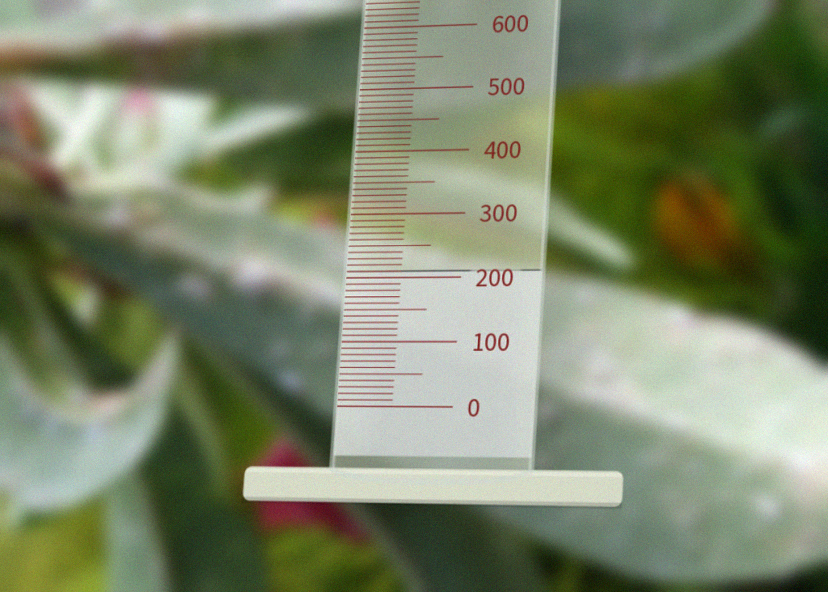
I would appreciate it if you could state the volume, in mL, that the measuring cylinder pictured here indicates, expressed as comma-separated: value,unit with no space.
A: 210,mL
